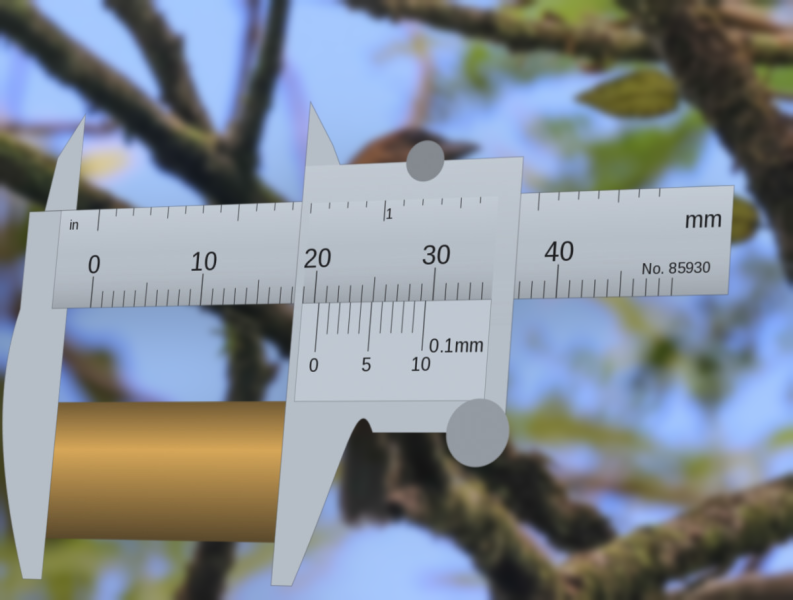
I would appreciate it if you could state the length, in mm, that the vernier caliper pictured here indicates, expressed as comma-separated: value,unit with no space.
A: 20.4,mm
